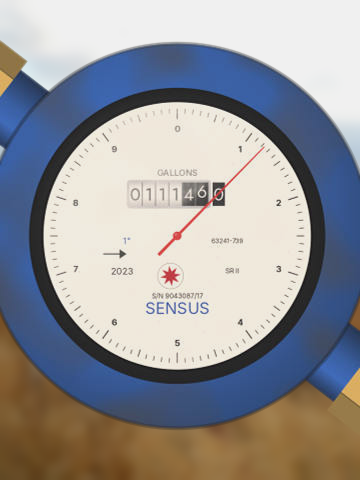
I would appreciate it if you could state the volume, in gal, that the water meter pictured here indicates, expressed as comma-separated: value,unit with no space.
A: 111461.2,gal
